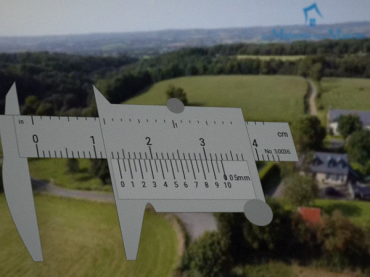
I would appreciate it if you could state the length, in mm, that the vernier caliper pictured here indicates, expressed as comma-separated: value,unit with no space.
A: 13.8,mm
